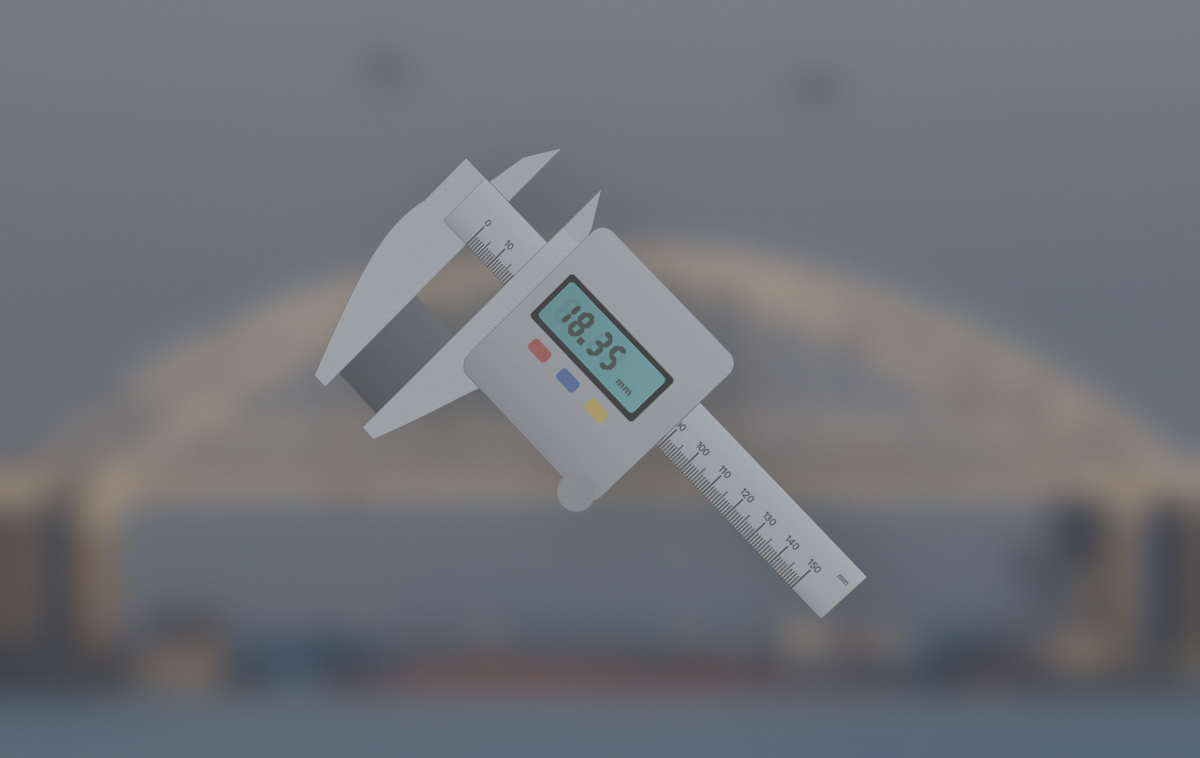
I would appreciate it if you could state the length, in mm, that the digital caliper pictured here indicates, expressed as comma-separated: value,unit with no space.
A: 18.35,mm
